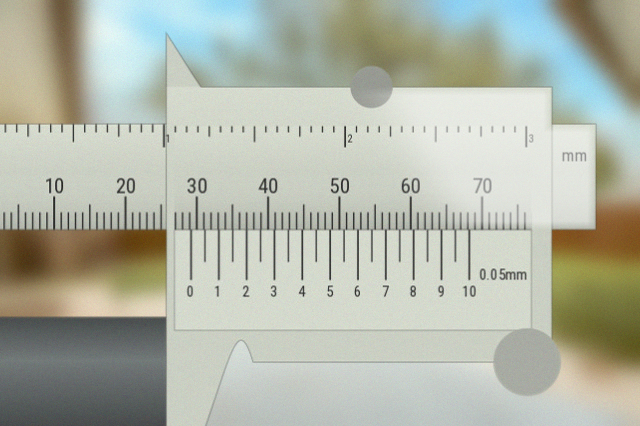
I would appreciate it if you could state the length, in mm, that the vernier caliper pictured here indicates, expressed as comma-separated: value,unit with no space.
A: 29.2,mm
